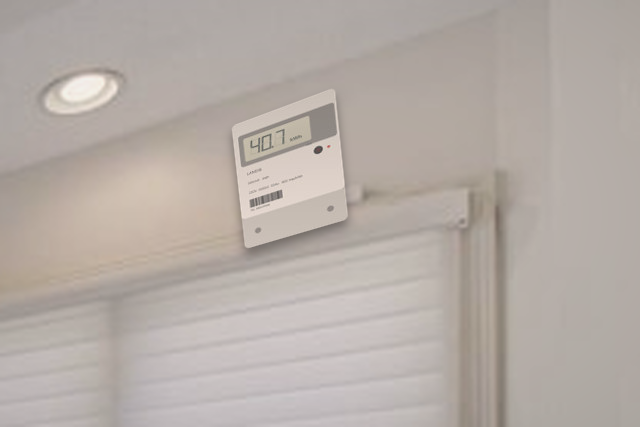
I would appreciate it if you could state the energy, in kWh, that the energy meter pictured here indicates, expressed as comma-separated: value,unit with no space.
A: 40.7,kWh
